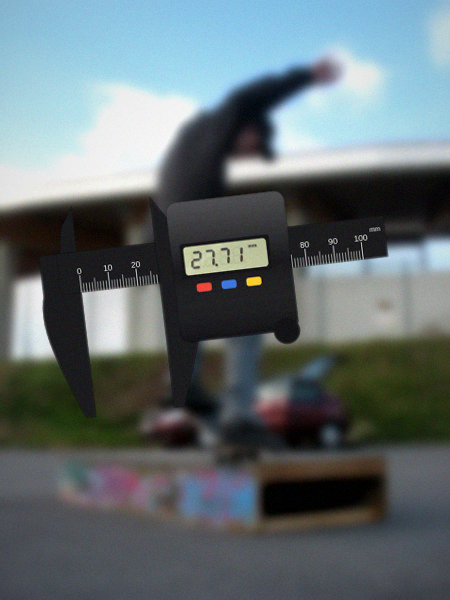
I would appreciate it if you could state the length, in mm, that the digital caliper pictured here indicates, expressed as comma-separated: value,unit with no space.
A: 27.71,mm
